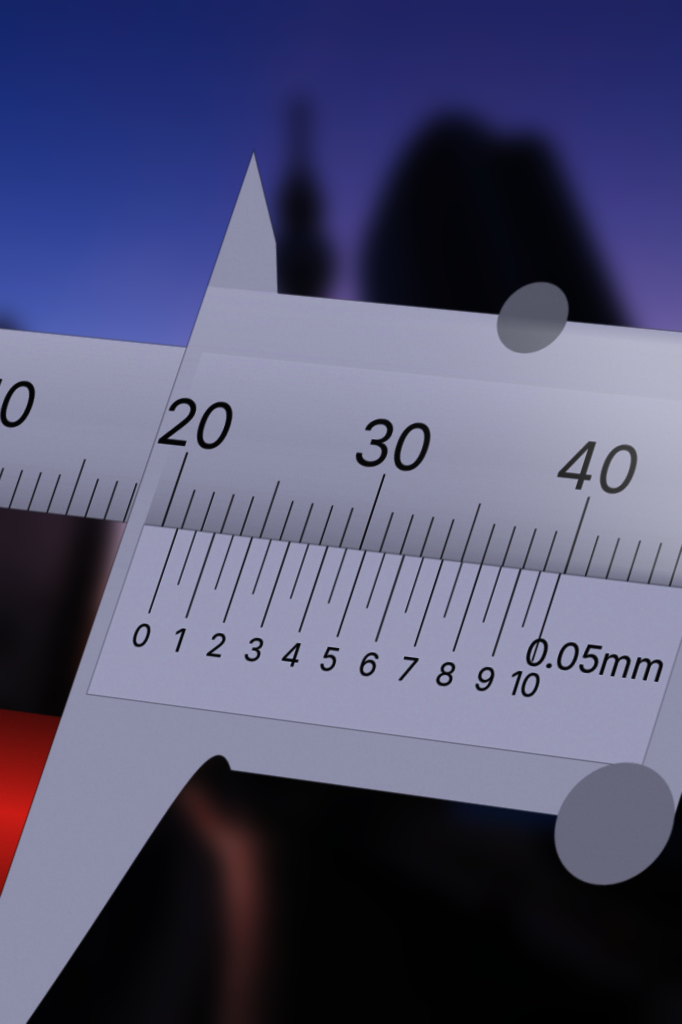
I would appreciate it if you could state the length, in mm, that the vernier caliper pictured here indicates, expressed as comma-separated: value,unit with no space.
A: 20.8,mm
